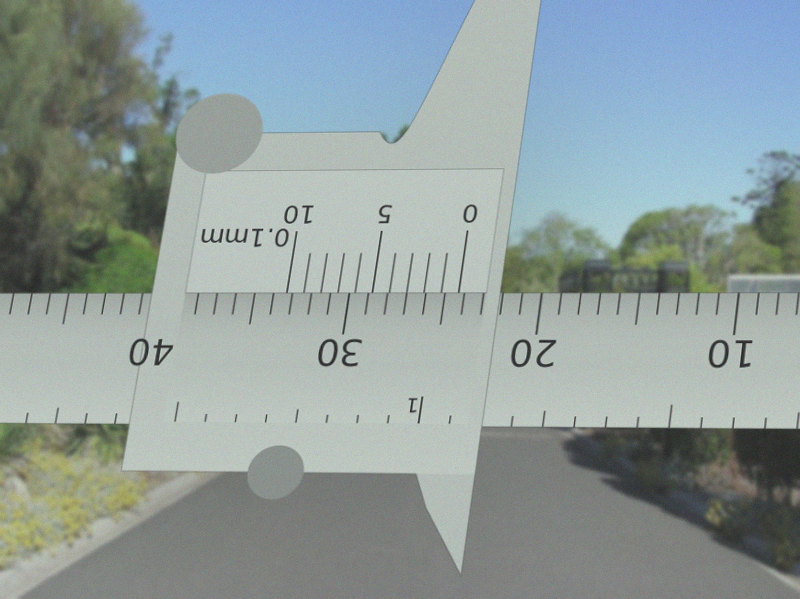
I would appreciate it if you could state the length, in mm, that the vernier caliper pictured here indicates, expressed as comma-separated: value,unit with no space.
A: 24.3,mm
